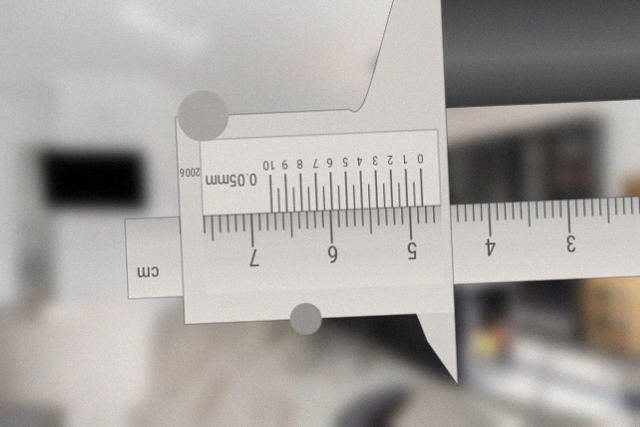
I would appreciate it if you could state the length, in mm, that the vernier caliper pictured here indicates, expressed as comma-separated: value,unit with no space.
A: 48.4,mm
